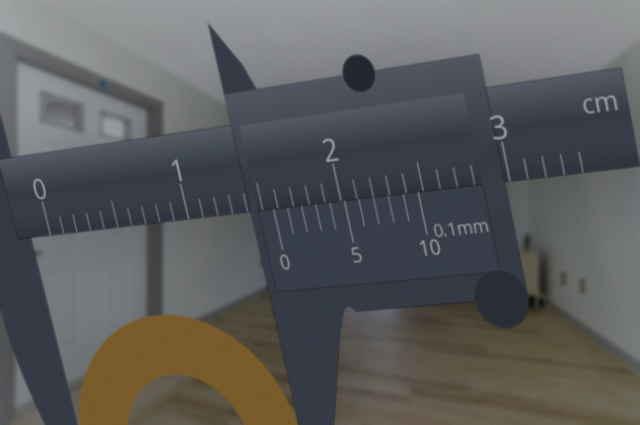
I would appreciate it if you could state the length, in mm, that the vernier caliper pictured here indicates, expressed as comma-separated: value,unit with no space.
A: 15.7,mm
